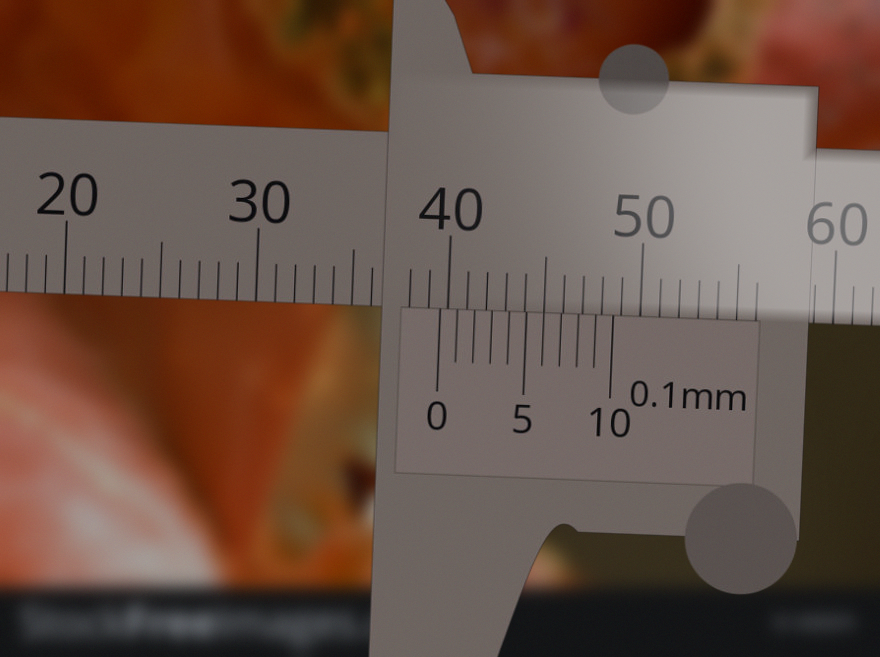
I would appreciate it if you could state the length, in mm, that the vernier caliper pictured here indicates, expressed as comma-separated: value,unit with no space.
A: 39.6,mm
